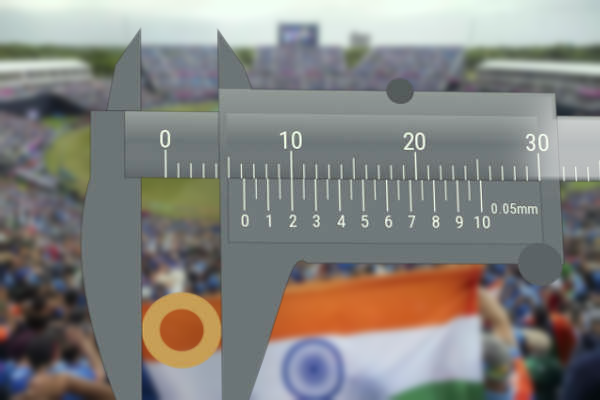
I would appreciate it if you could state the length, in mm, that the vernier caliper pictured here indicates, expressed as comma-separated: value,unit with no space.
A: 6.2,mm
